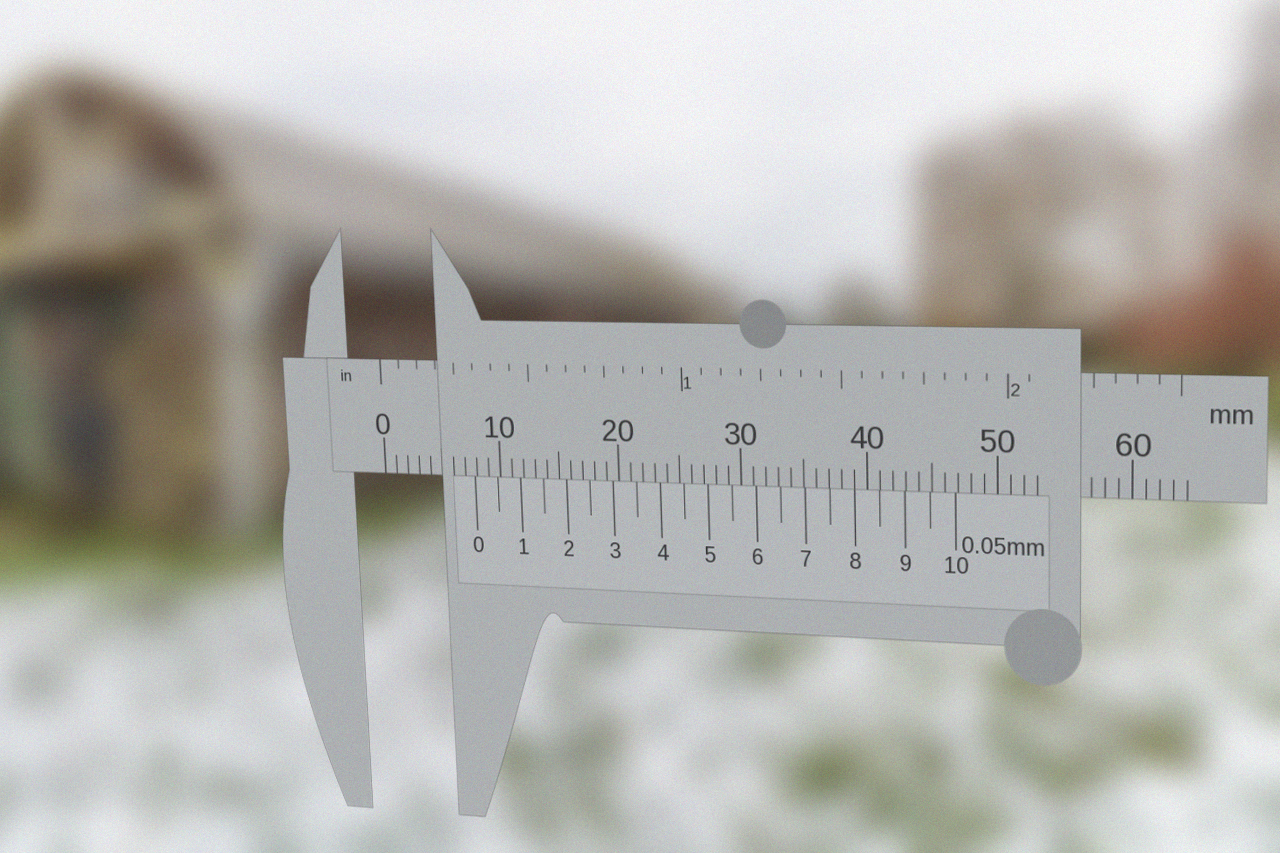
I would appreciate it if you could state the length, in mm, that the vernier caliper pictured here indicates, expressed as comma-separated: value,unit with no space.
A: 7.8,mm
